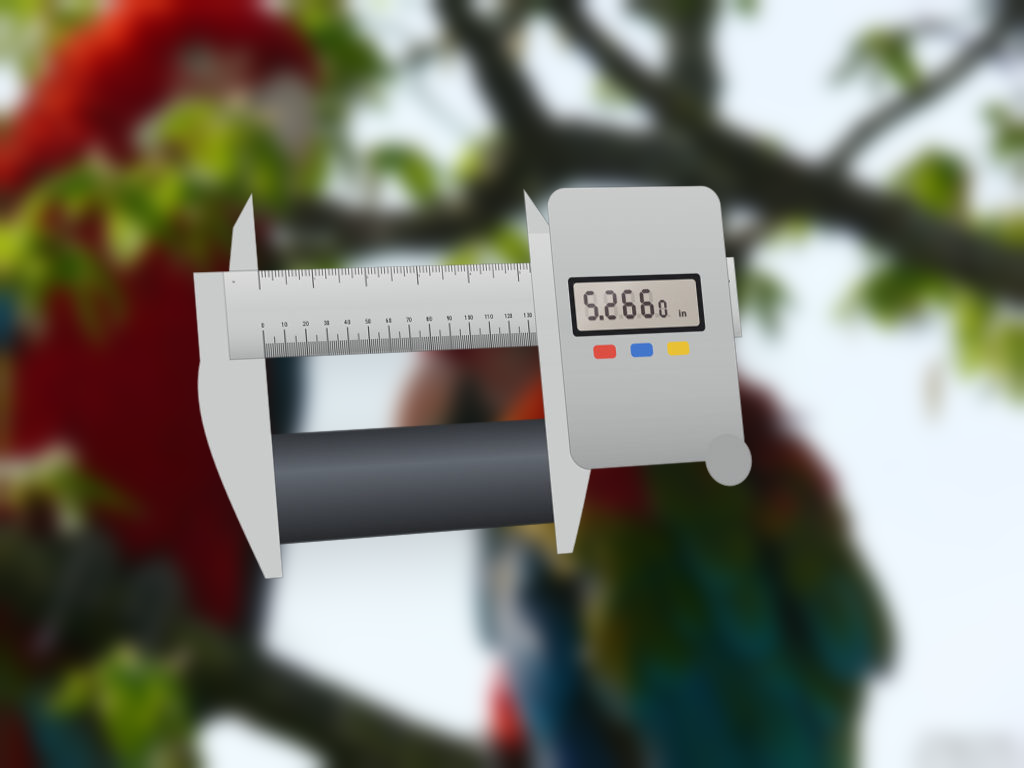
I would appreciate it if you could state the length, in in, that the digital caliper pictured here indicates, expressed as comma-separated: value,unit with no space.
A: 5.2660,in
